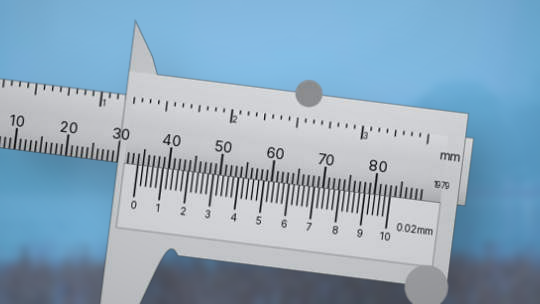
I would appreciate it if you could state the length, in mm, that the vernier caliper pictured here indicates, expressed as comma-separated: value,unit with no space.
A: 34.0,mm
